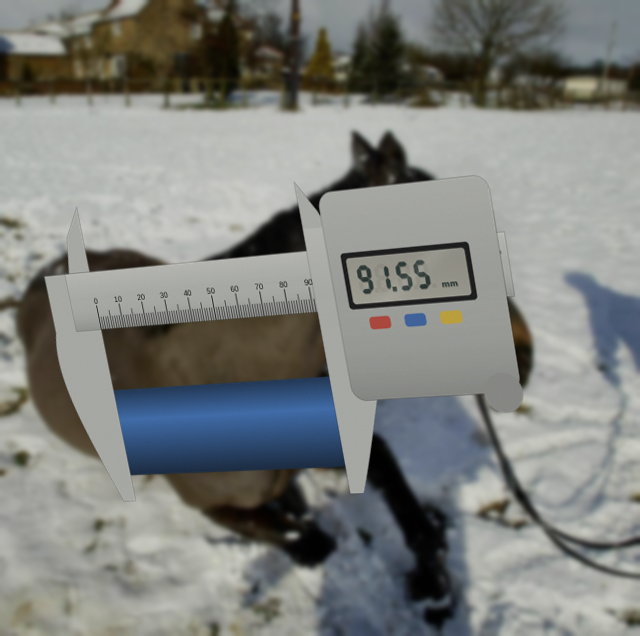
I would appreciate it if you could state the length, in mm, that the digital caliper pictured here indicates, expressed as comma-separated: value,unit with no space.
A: 91.55,mm
